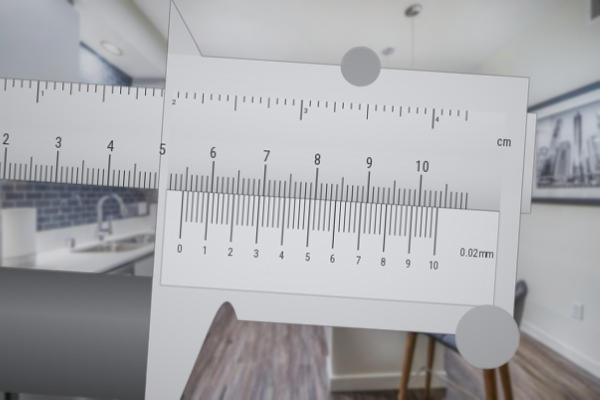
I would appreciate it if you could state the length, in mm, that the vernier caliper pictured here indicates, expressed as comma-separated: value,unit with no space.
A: 54.5,mm
